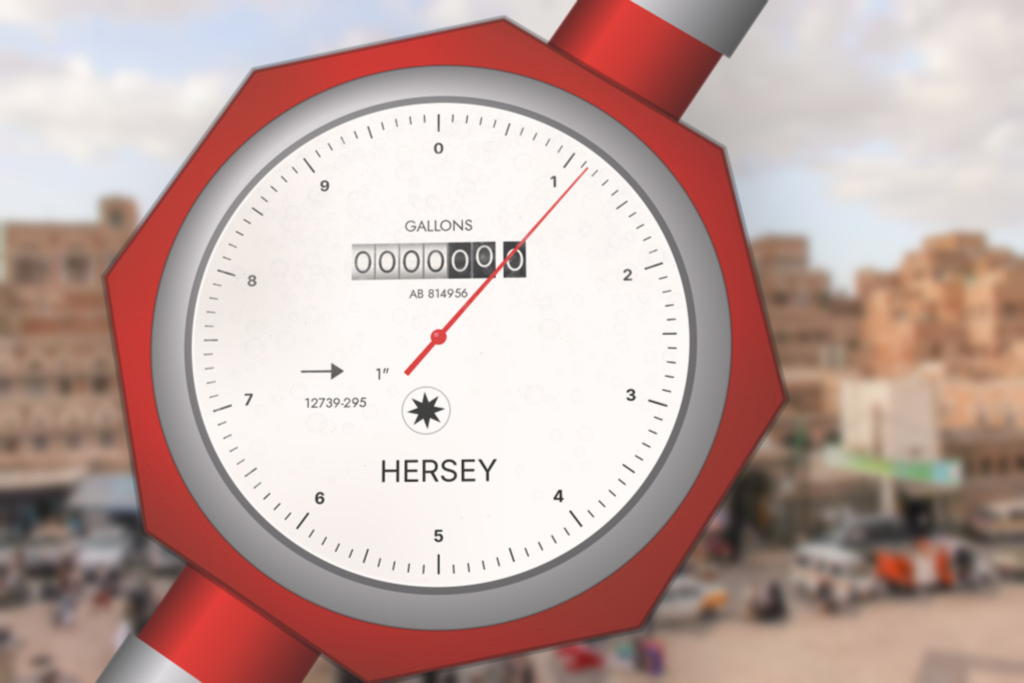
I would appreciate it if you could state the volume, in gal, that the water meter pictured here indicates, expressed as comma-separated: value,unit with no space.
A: 1.1,gal
